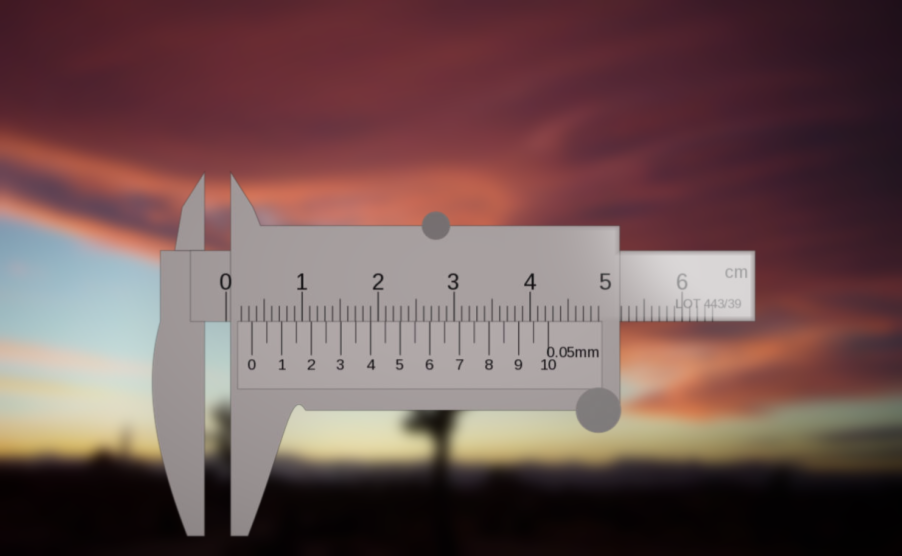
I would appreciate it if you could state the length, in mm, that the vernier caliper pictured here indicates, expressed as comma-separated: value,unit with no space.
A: 3.4,mm
